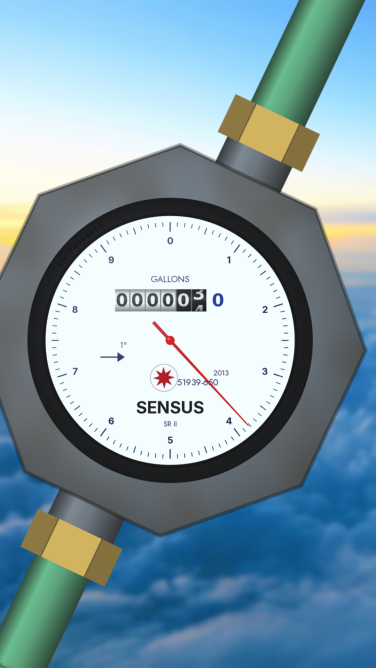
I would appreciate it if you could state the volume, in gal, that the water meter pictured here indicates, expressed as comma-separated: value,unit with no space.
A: 33.8,gal
